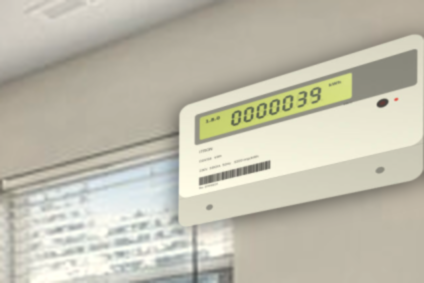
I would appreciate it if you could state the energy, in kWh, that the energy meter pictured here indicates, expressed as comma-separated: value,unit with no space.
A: 39,kWh
